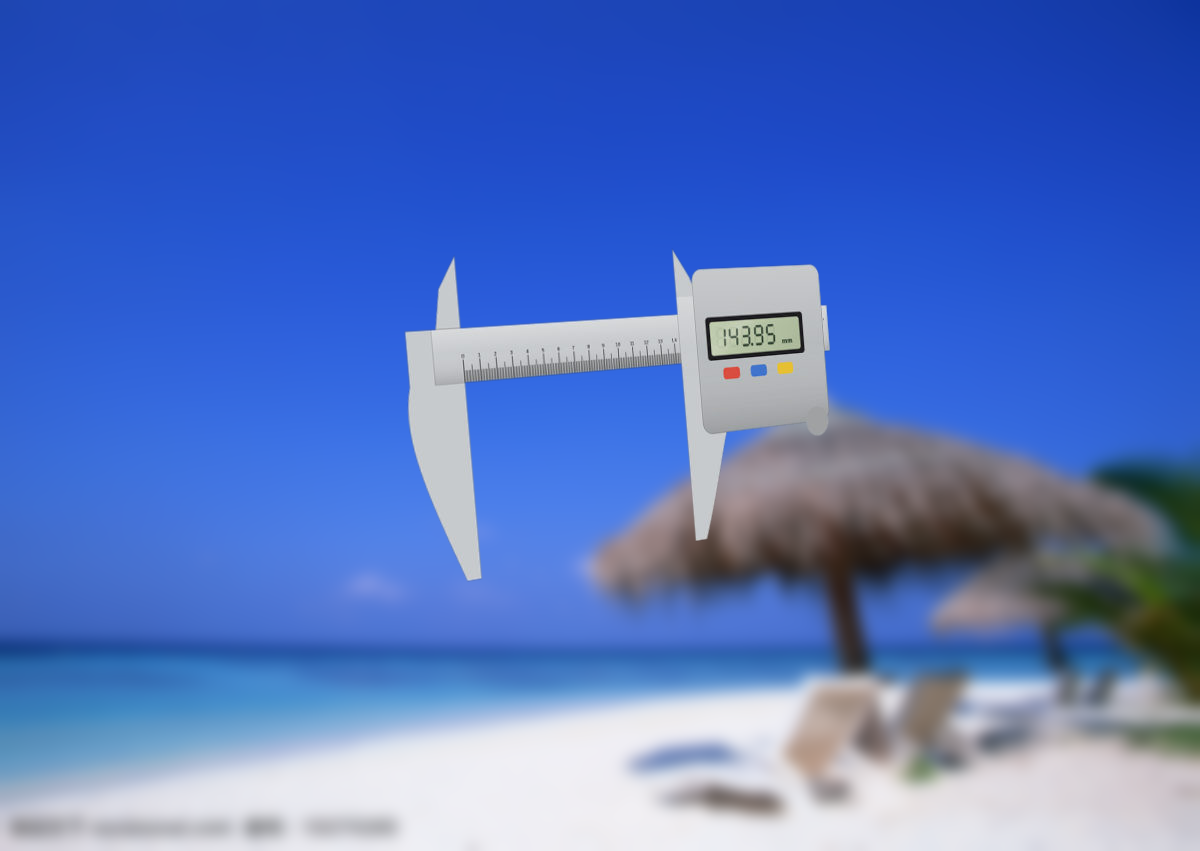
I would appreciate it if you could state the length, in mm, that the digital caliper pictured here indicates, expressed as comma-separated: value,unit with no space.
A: 143.95,mm
